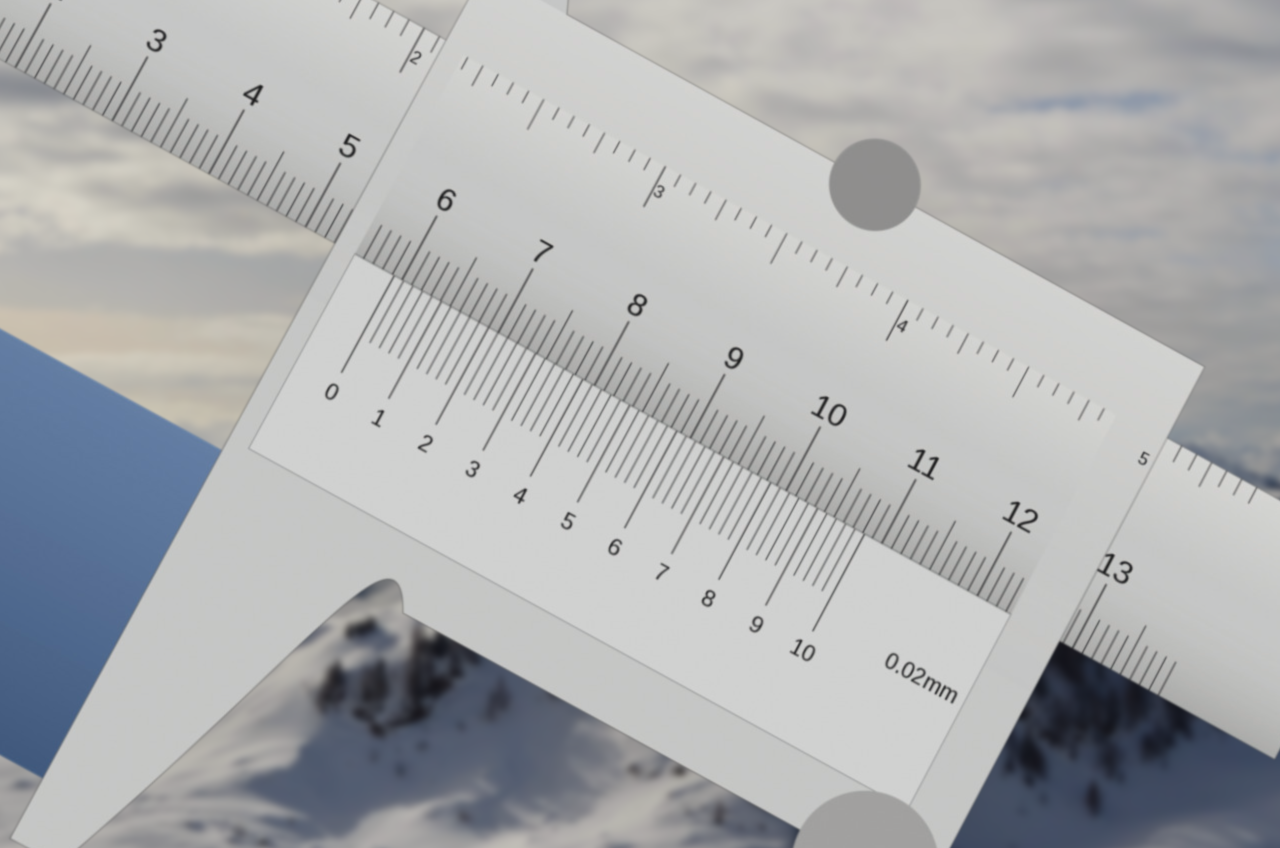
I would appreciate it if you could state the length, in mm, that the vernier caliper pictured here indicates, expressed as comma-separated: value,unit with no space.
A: 59.2,mm
